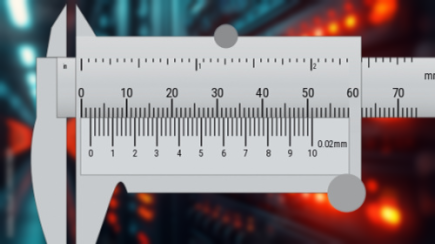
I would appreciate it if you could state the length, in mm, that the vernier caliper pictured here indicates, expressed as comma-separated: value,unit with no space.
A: 2.0,mm
